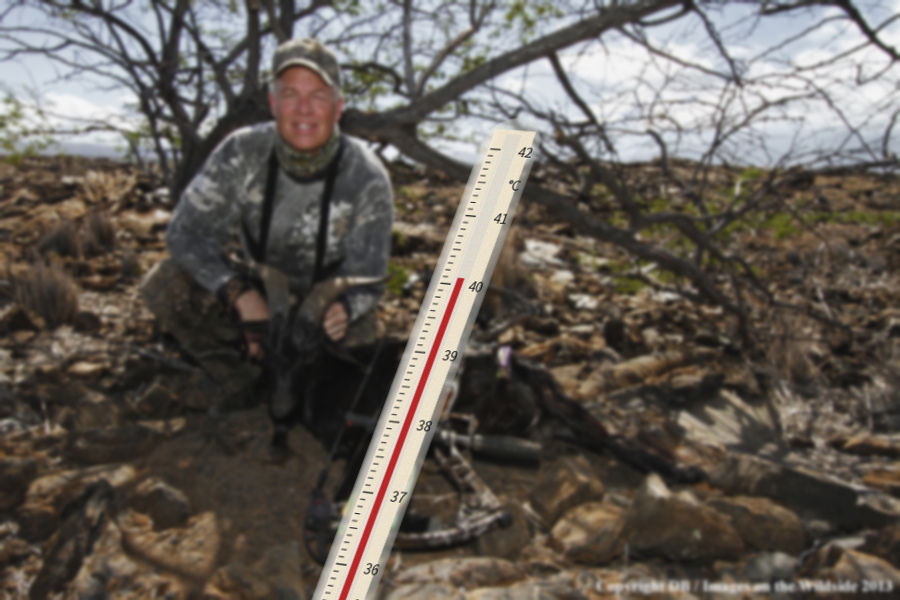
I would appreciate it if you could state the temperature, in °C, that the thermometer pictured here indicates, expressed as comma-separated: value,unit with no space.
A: 40.1,°C
